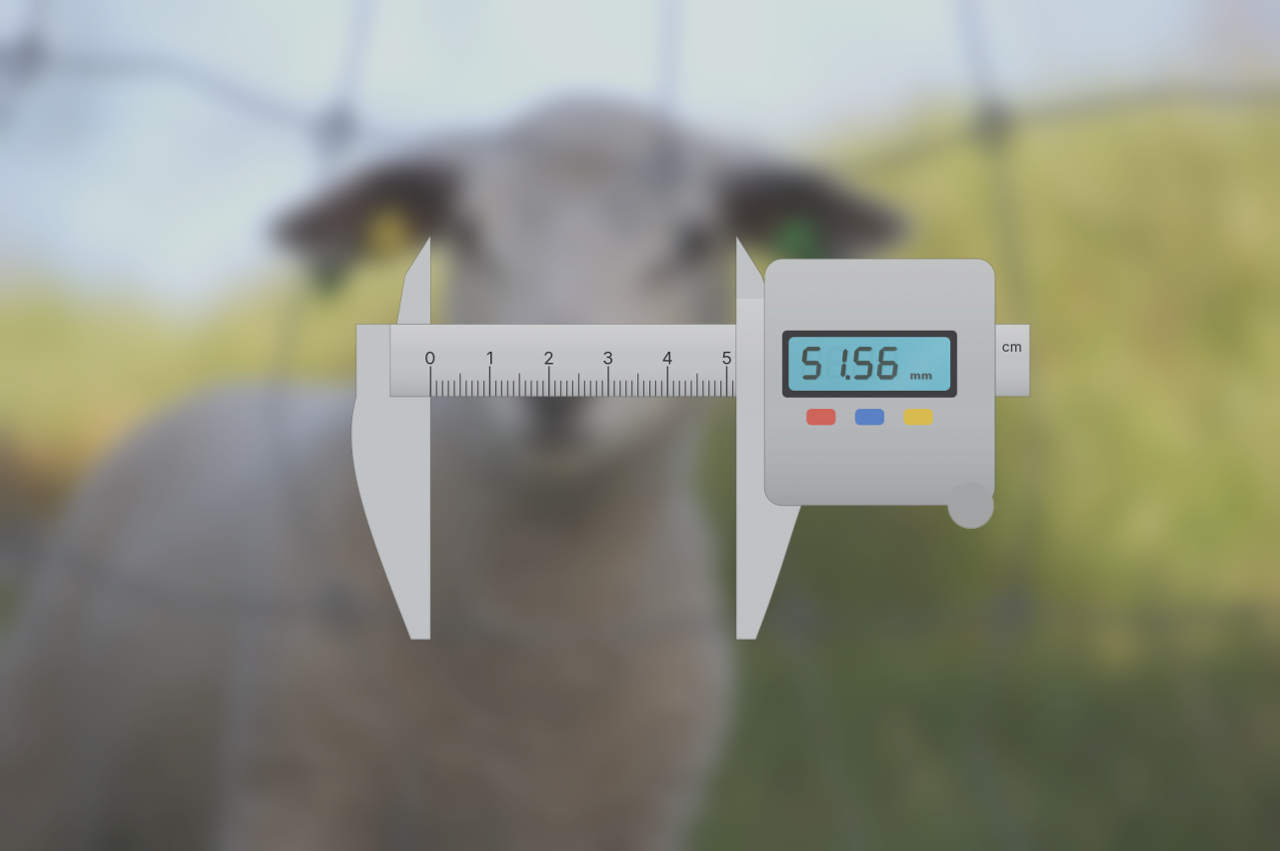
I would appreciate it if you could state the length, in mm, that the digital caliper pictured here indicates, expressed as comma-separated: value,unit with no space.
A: 51.56,mm
